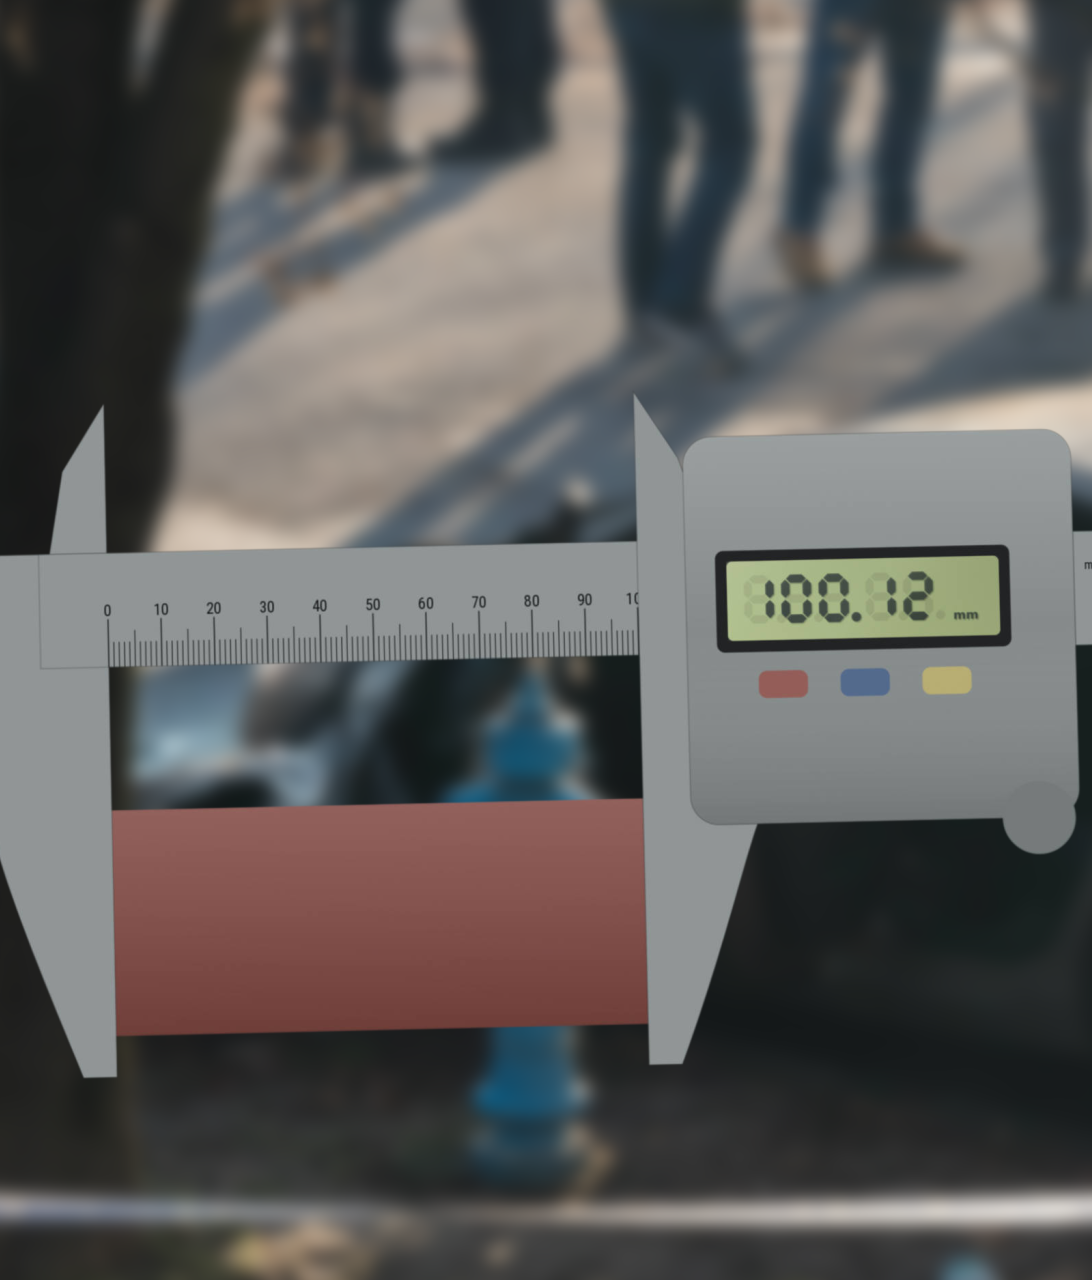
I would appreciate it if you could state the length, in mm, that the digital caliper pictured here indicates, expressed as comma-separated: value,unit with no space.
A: 100.12,mm
